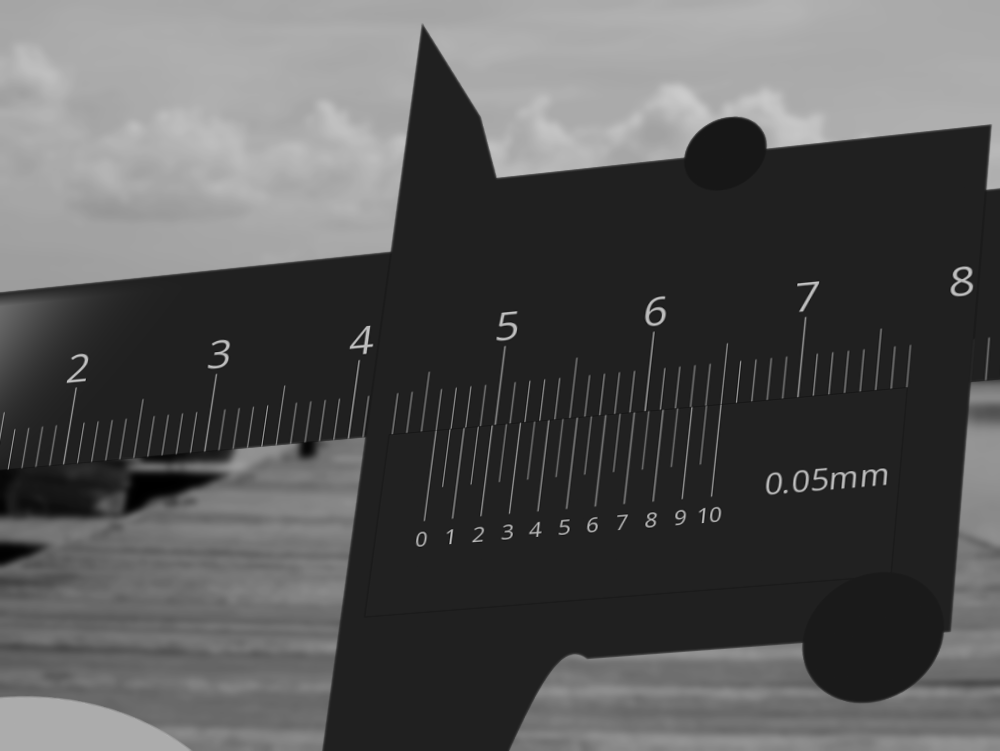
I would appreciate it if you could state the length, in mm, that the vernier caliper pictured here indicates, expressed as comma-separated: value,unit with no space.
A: 46.0,mm
